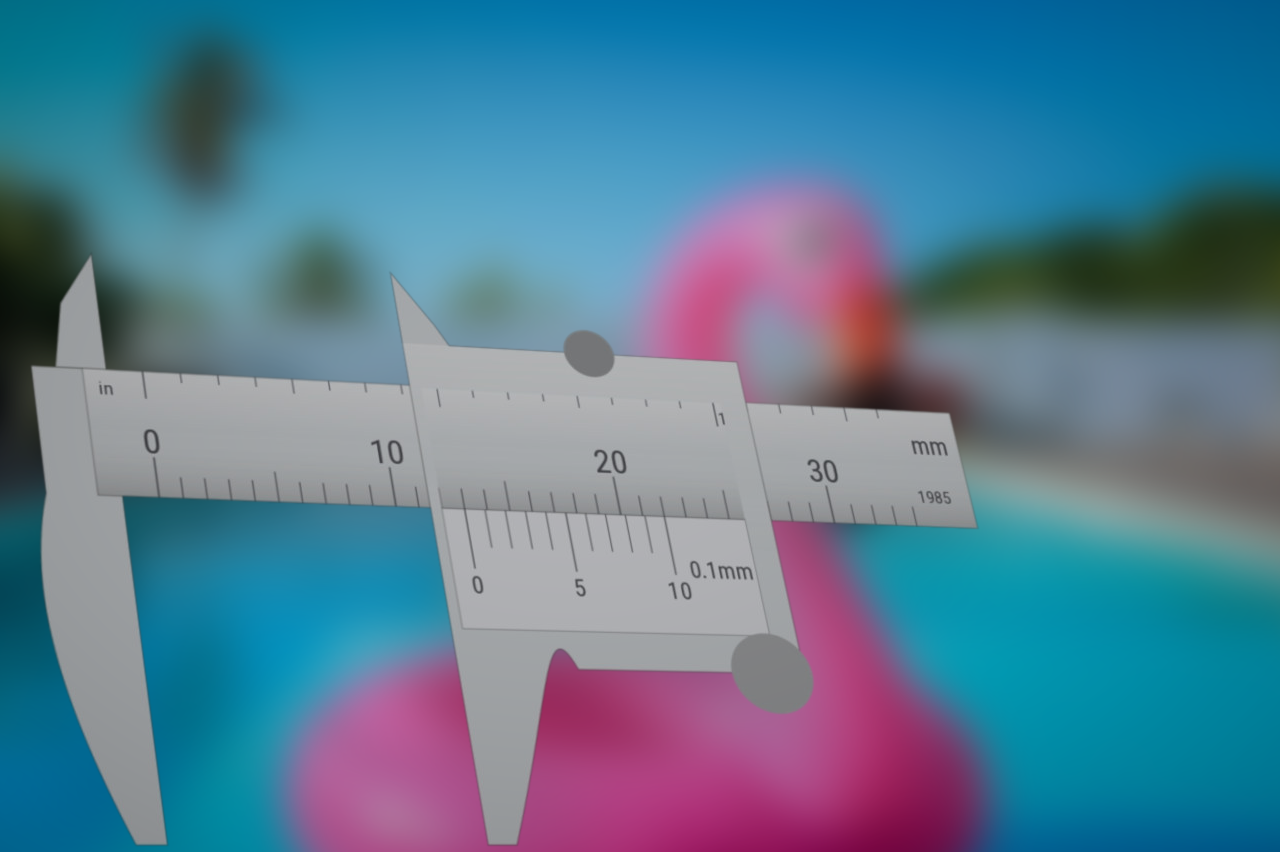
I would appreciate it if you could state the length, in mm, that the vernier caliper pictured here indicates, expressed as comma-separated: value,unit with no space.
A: 13.0,mm
